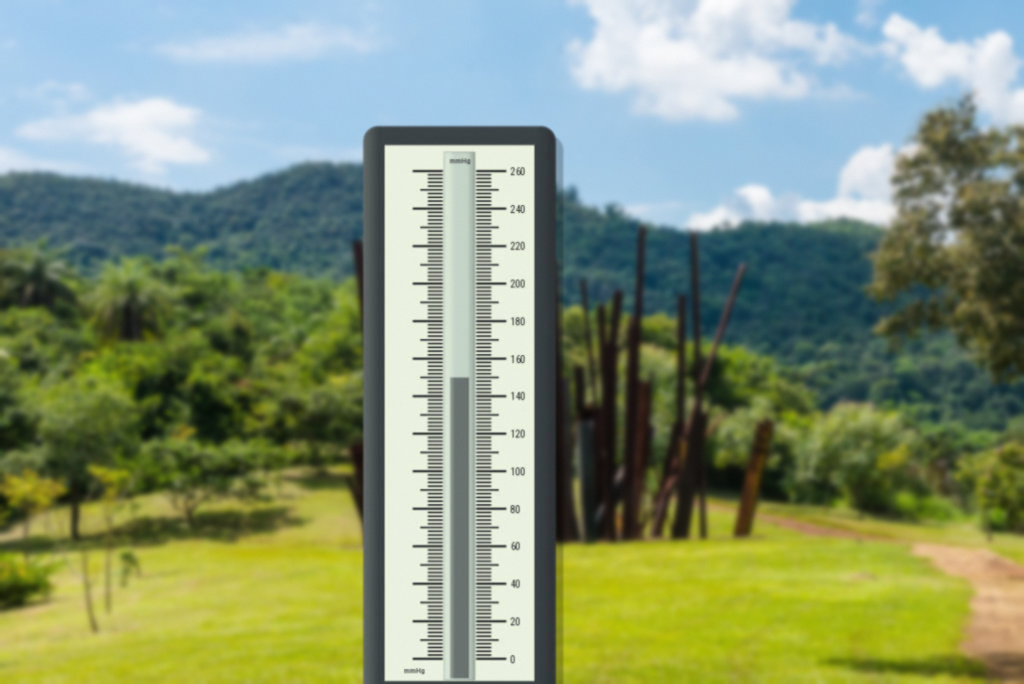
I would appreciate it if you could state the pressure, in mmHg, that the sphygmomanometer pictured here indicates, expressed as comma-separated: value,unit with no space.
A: 150,mmHg
